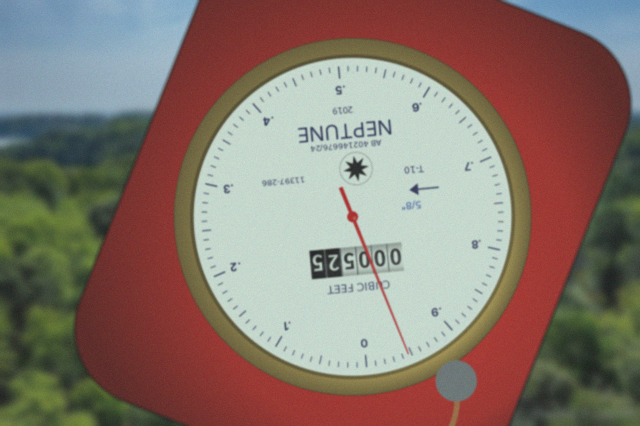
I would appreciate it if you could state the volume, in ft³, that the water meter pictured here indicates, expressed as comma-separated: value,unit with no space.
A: 524.95,ft³
